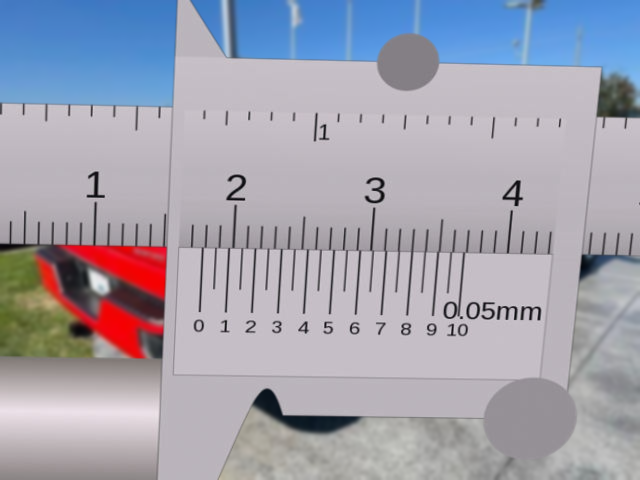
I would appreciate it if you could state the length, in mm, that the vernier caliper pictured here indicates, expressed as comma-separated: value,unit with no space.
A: 17.8,mm
